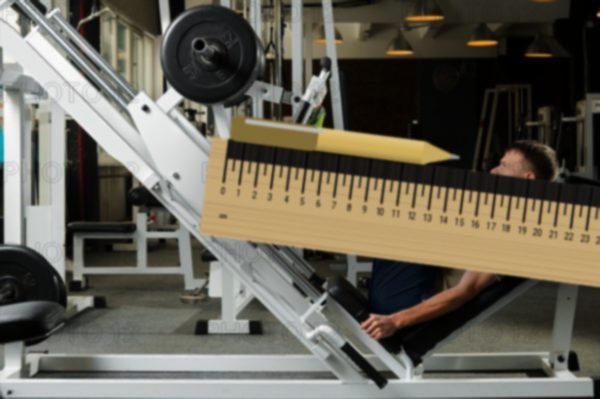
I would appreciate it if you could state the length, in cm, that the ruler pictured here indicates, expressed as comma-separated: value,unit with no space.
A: 14.5,cm
